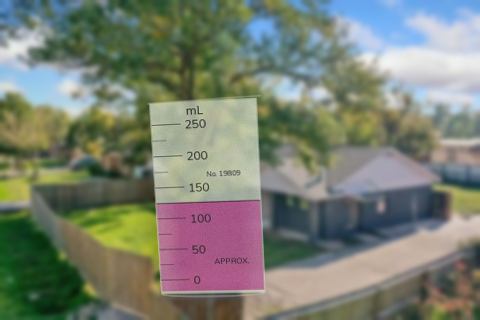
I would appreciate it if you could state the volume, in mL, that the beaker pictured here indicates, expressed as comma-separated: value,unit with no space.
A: 125,mL
